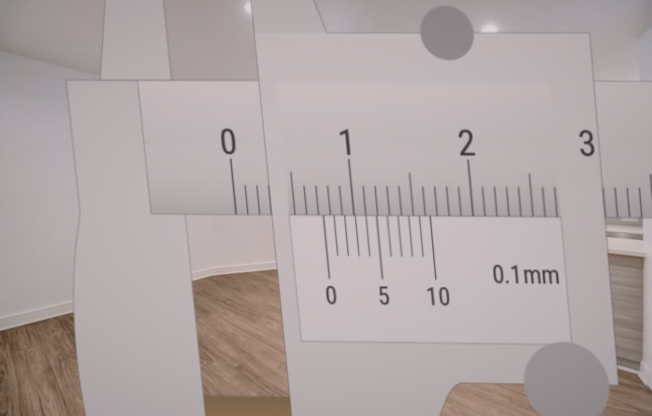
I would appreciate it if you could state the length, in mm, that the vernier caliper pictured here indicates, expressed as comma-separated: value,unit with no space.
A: 7.4,mm
